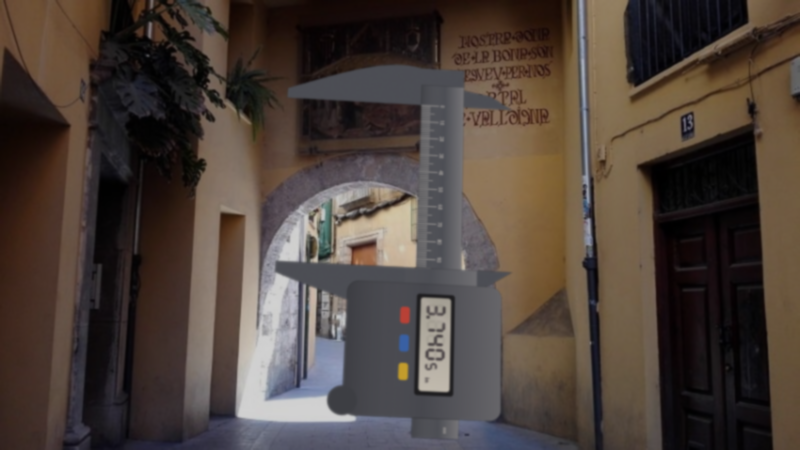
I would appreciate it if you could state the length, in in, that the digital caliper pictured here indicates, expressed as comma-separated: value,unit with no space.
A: 3.7405,in
